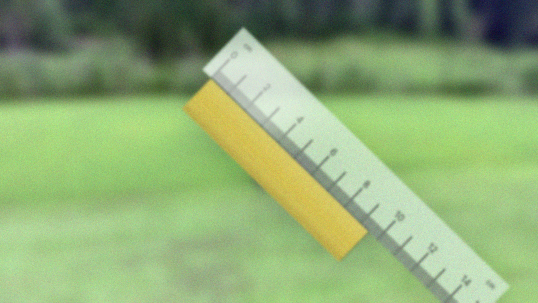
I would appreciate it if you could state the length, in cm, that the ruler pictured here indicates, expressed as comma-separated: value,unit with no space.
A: 9.5,cm
